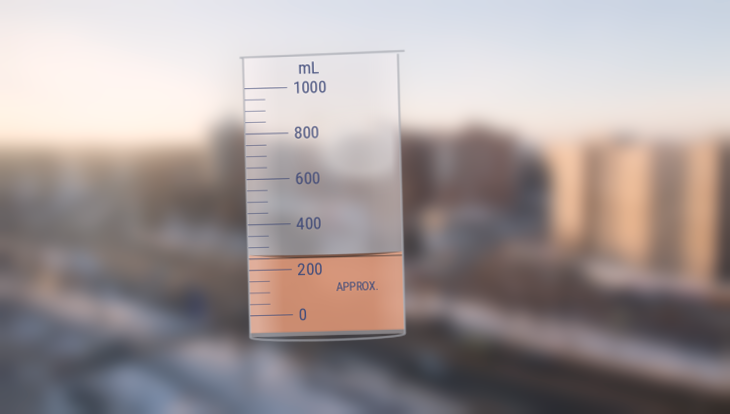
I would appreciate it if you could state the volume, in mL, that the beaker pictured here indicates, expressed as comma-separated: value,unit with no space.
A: 250,mL
